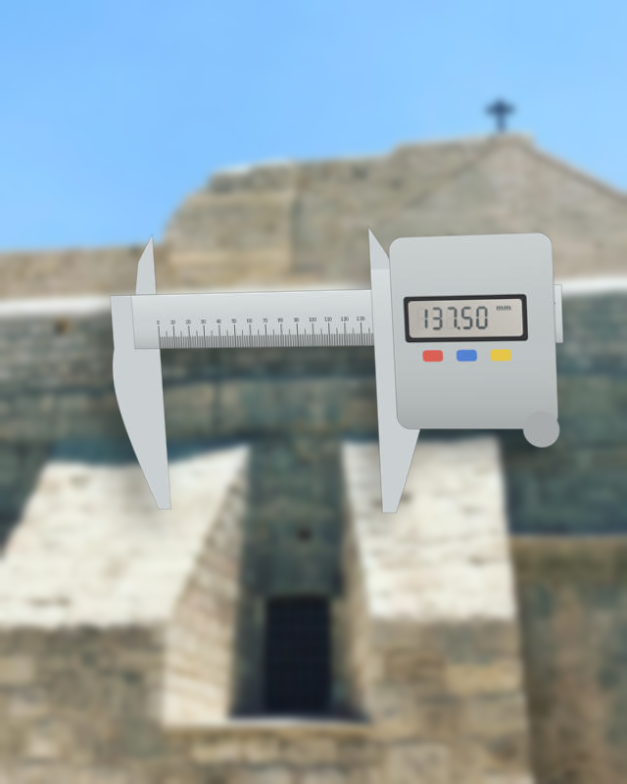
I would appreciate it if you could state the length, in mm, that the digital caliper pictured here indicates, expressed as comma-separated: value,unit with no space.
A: 137.50,mm
